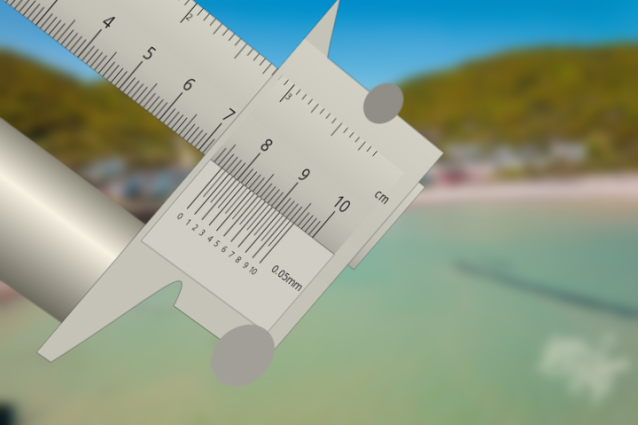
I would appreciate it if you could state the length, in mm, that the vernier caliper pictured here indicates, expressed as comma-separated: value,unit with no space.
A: 76.0,mm
